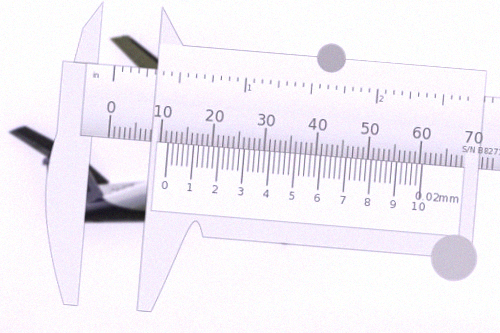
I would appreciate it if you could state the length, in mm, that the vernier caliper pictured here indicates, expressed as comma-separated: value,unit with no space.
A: 11.5,mm
